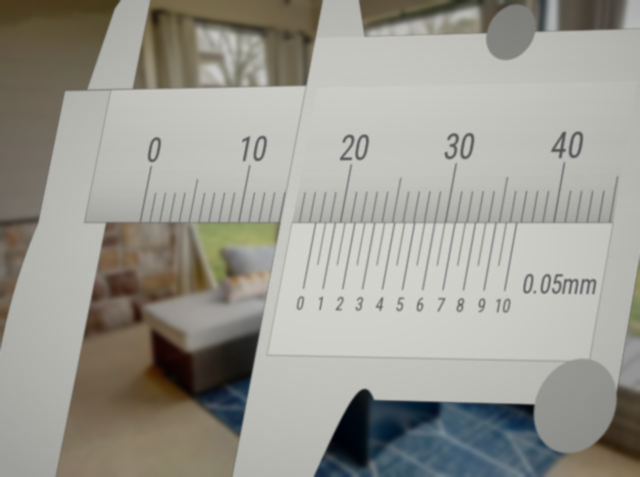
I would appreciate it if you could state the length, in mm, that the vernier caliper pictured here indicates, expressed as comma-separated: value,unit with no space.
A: 17.6,mm
